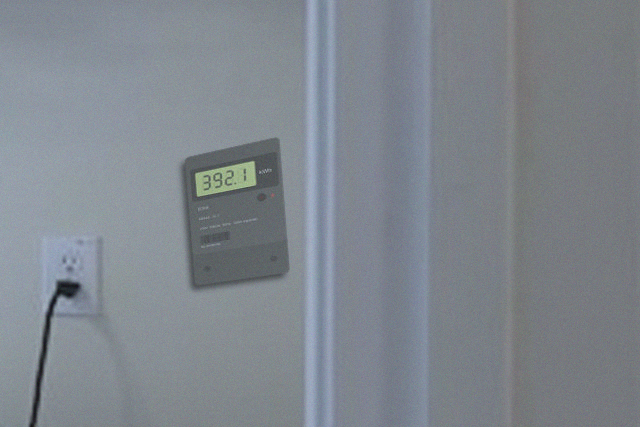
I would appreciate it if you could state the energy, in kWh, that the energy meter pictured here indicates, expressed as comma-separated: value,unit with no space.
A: 392.1,kWh
